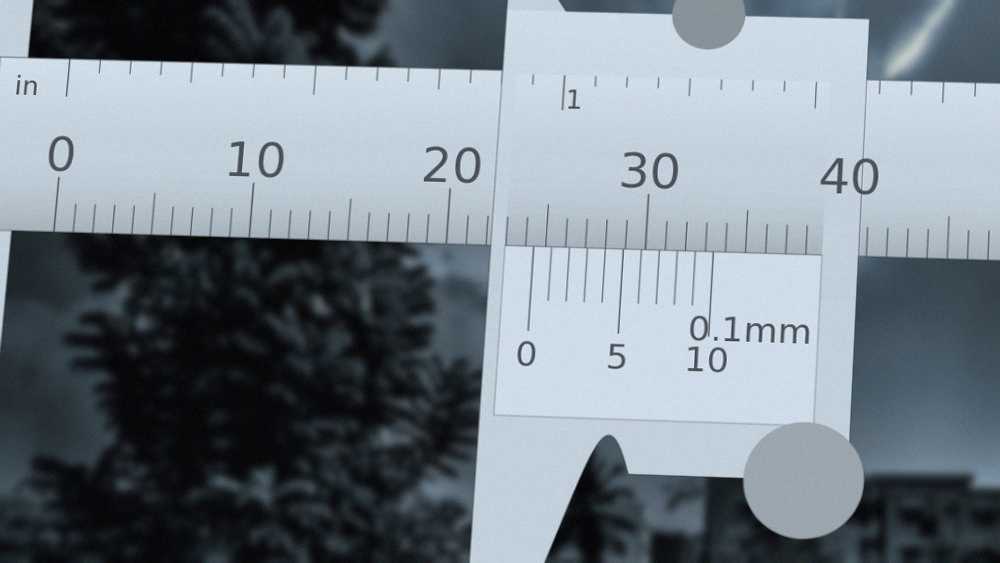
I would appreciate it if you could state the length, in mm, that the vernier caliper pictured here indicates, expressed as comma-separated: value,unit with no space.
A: 24.4,mm
